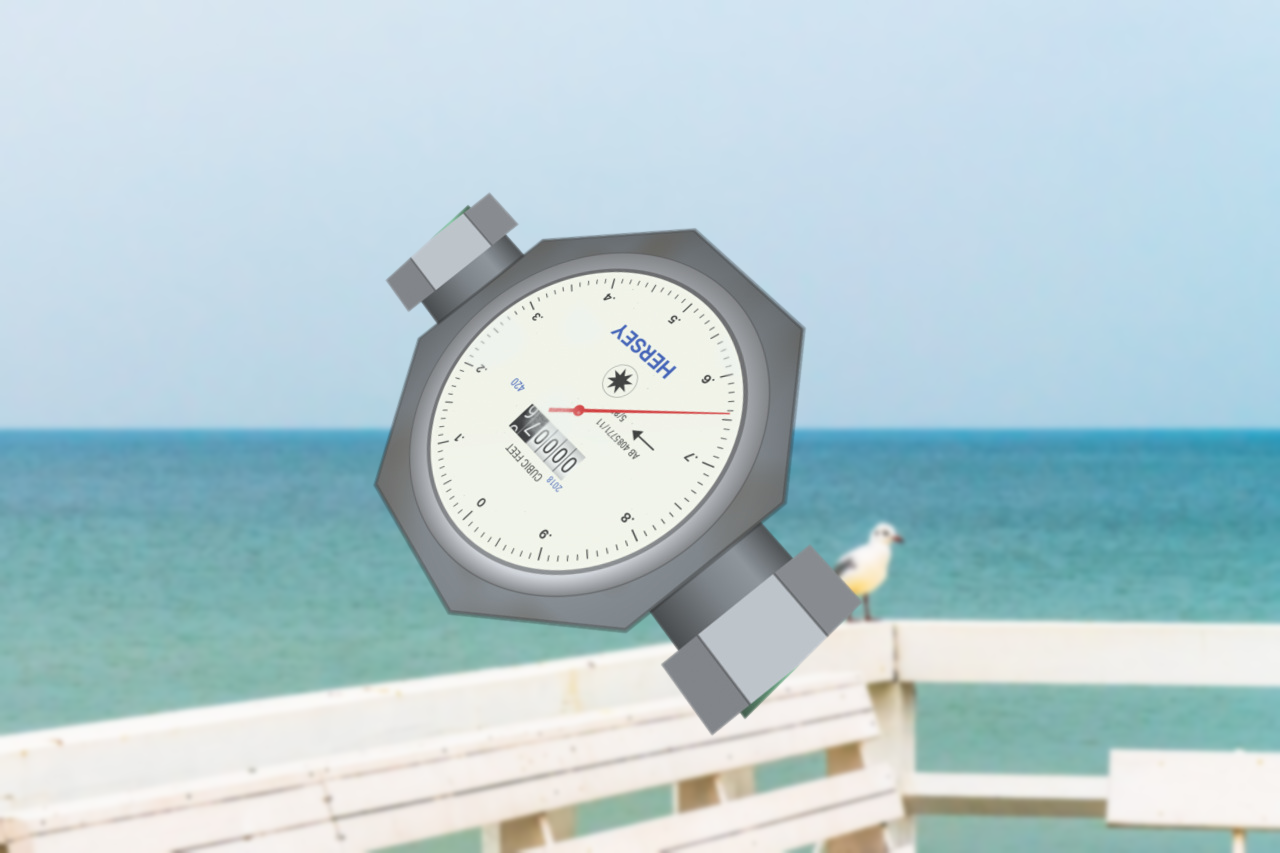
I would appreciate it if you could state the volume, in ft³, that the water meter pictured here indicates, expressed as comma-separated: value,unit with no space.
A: 75.64,ft³
